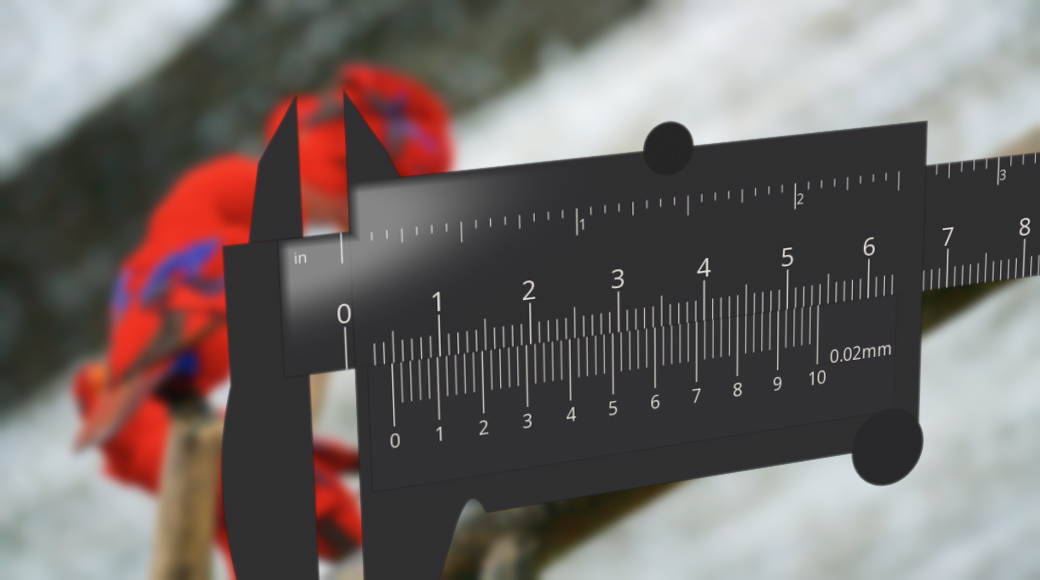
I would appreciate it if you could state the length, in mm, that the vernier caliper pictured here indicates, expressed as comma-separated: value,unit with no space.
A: 4.8,mm
